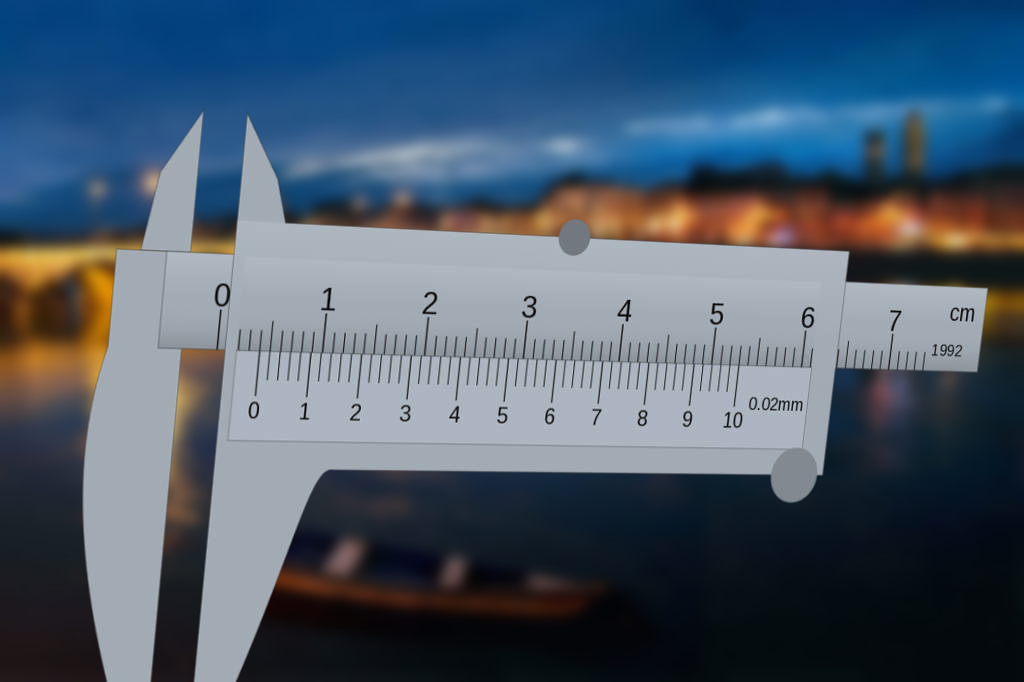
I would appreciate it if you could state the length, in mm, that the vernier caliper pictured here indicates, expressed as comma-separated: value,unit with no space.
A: 4.0,mm
